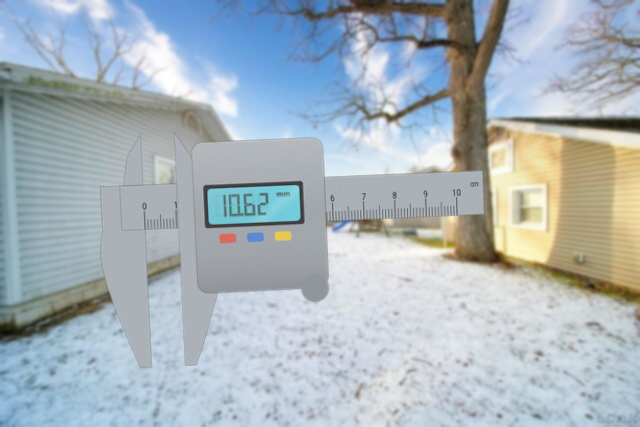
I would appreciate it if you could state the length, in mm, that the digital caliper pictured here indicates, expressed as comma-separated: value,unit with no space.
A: 10.62,mm
